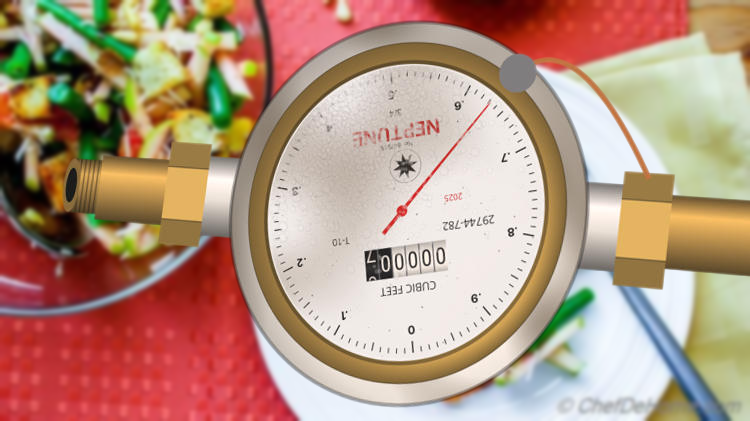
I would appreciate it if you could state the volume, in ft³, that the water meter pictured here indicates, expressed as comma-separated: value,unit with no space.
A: 6.63,ft³
